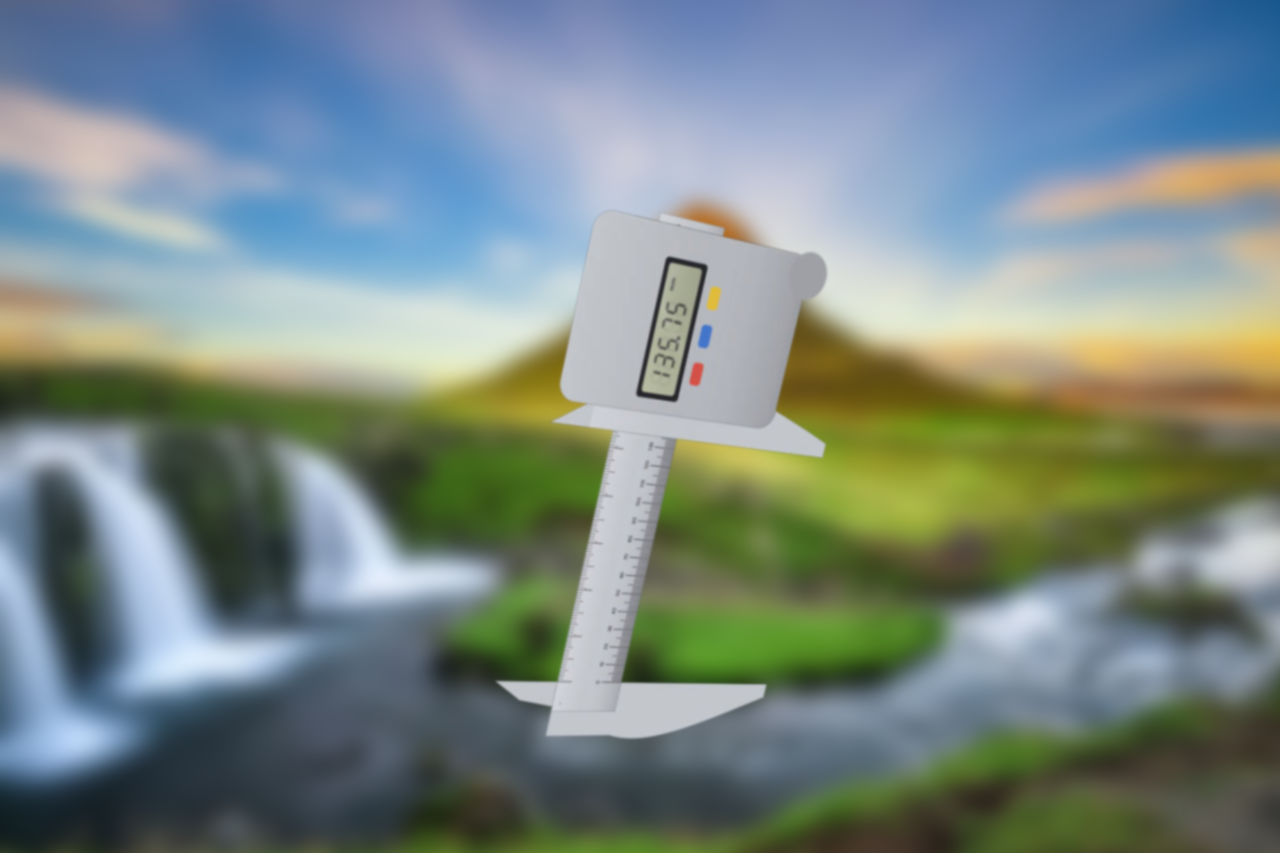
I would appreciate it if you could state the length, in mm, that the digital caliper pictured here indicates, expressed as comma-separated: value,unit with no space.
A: 135.75,mm
